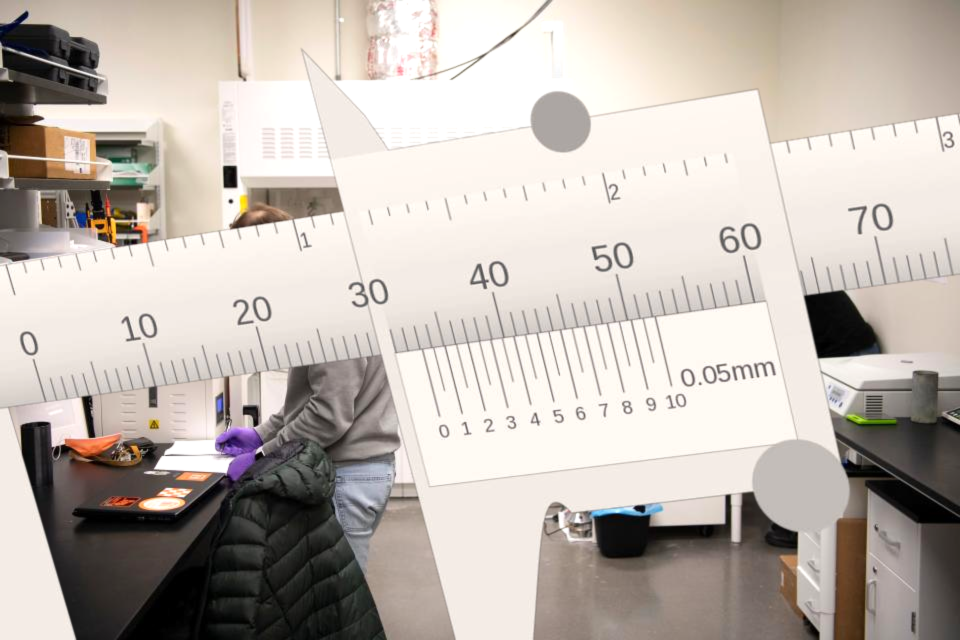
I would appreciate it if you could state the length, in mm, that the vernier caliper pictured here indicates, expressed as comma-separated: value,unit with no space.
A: 33.2,mm
